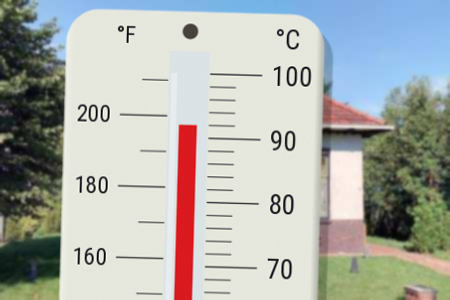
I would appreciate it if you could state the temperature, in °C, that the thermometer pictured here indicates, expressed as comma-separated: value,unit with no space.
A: 92,°C
